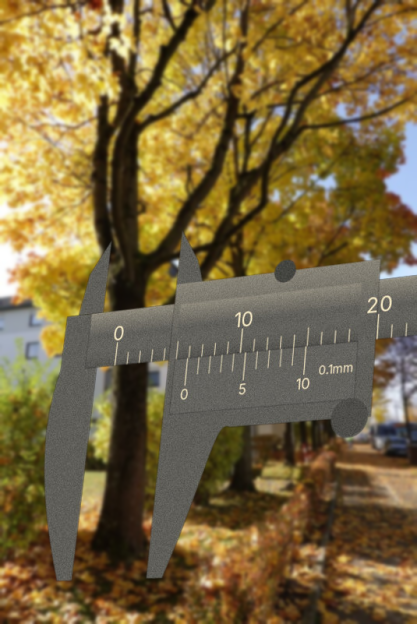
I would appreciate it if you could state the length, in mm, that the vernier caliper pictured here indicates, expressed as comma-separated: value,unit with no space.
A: 5.9,mm
